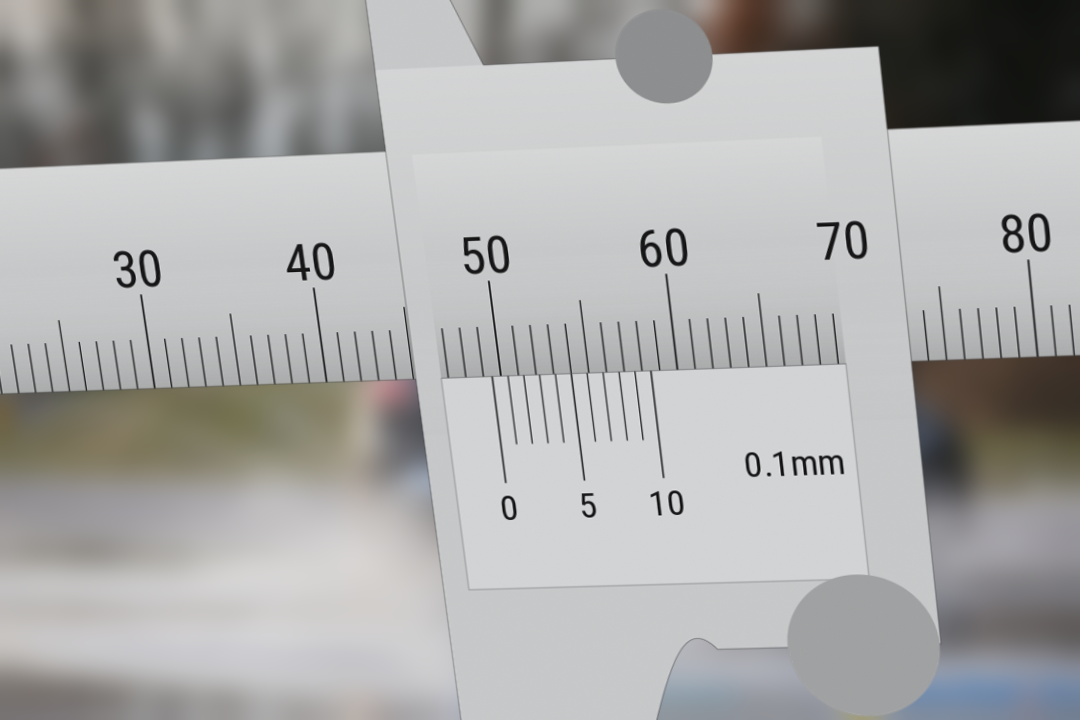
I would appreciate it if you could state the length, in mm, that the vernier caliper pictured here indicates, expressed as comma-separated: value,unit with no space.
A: 49.5,mm
